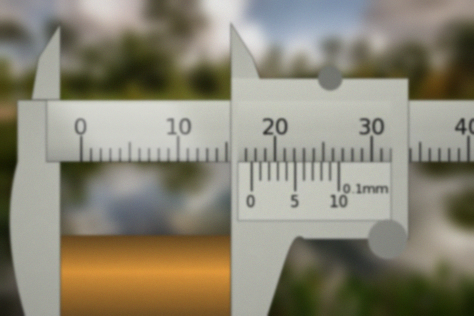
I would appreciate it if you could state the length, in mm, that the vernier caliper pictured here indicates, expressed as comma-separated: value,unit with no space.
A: 17.6,mm
